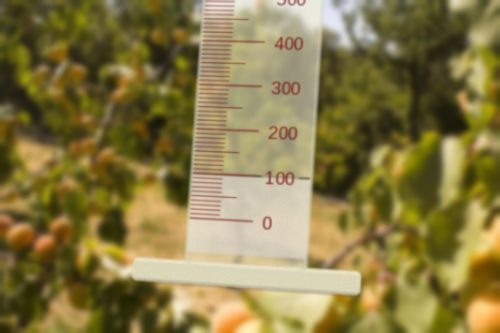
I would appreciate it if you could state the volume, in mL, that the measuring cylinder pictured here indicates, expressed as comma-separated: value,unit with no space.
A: 100,mL
